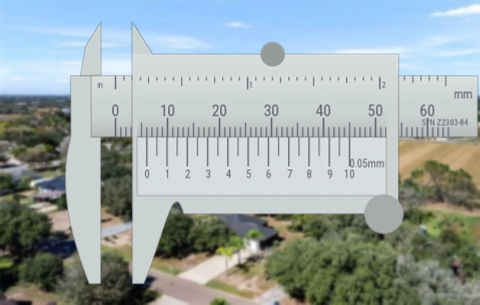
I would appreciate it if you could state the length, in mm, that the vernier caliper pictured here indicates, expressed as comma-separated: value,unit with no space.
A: 6.0,mm
